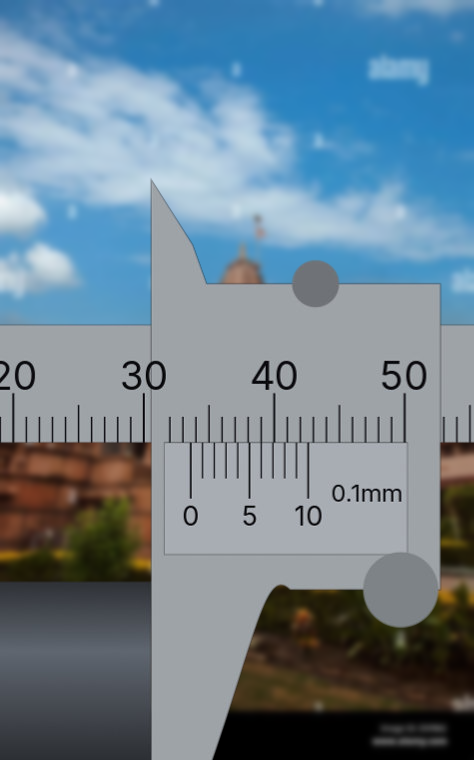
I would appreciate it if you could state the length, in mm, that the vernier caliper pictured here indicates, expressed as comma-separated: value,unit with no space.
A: 33.6,mm
